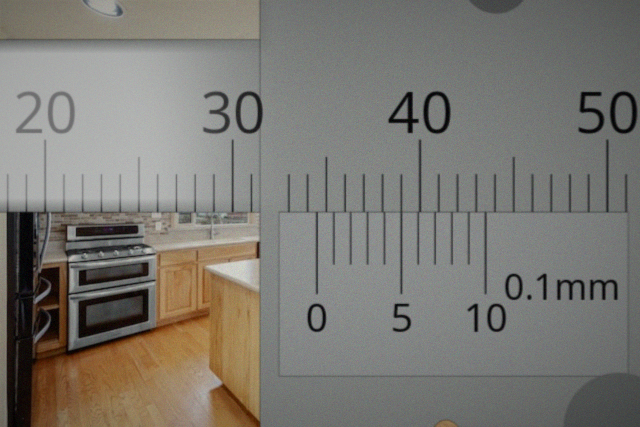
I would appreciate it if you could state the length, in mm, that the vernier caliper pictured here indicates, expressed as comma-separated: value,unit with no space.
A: 34.5,mm
